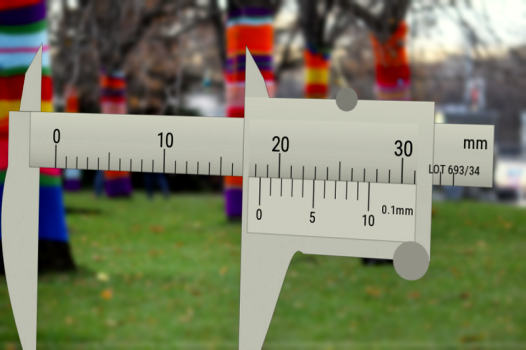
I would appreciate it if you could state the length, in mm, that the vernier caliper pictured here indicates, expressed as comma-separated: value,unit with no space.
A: 18.4,mm
